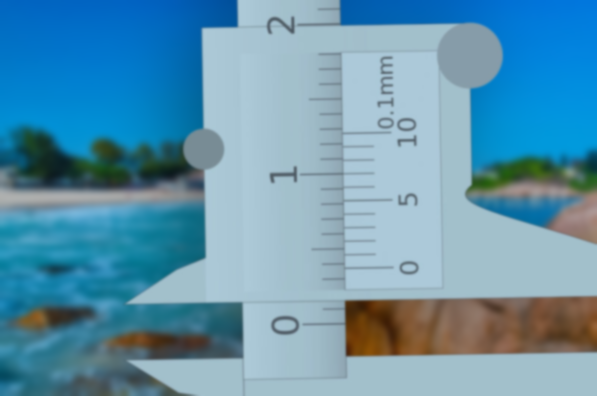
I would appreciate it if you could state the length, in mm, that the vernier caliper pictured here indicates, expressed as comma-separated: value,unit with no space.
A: 3.7,mm
